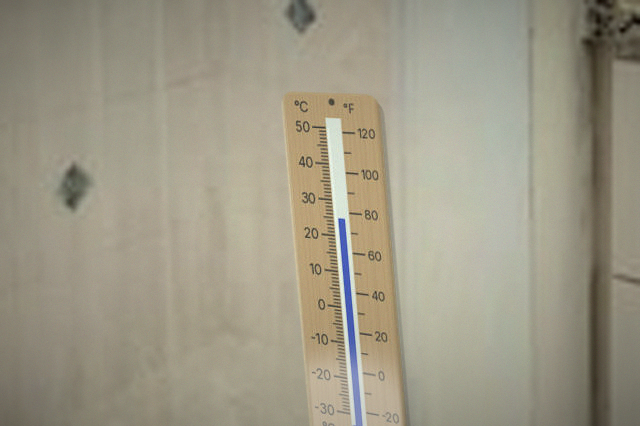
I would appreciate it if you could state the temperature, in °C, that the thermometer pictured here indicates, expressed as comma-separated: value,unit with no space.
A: 25,°C
